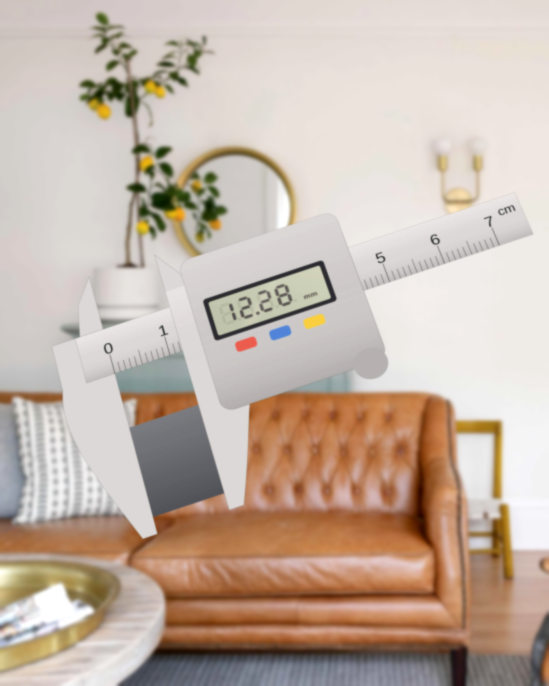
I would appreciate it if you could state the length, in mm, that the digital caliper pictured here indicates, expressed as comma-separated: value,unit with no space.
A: 12.28,mm
